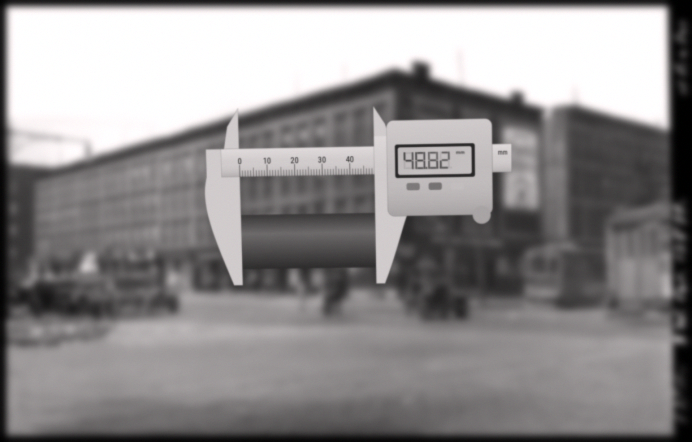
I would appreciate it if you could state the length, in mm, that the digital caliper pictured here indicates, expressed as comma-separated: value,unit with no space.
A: 48.82,mm
